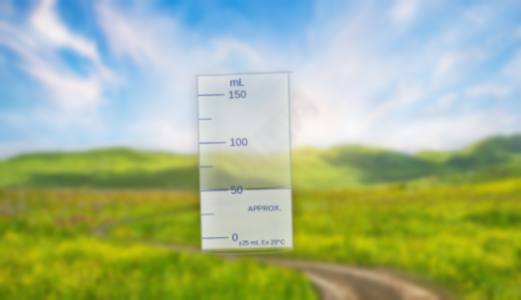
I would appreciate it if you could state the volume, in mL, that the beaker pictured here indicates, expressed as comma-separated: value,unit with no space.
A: 50,mL
